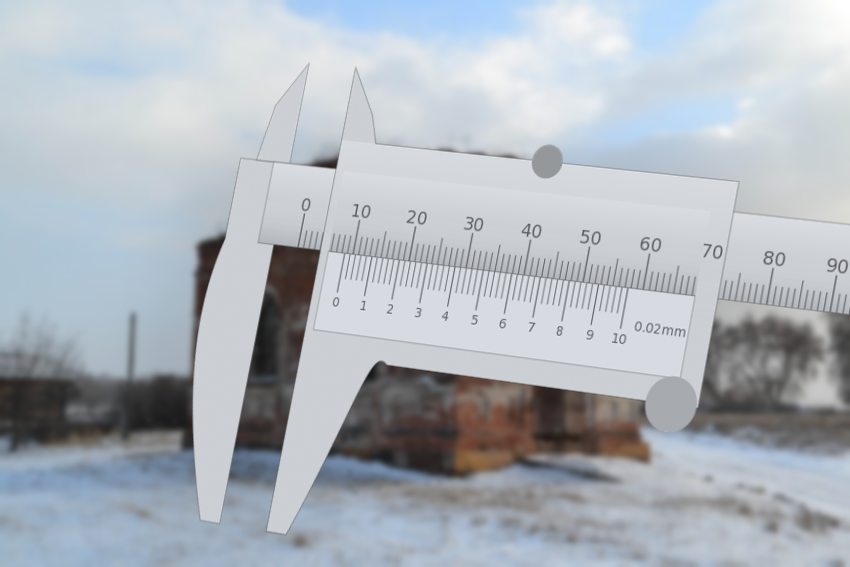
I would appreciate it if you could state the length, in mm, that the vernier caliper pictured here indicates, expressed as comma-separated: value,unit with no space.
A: 8.5,mm
